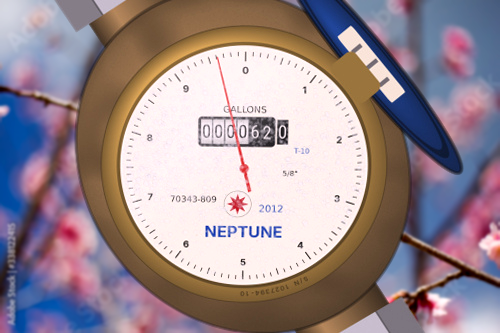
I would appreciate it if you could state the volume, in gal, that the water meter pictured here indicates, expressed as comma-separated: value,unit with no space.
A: 619.6,gal
